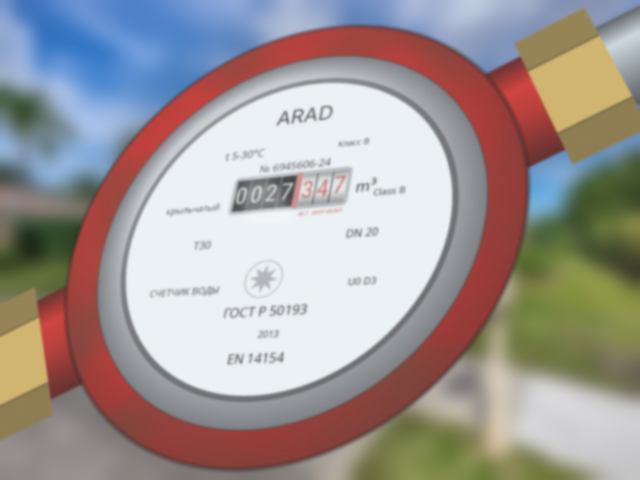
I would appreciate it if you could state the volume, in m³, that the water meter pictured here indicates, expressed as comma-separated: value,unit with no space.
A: 27.347,m³
